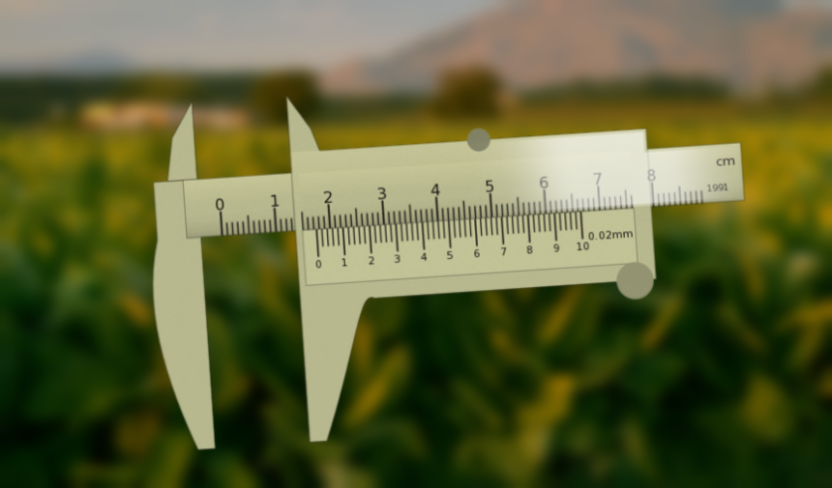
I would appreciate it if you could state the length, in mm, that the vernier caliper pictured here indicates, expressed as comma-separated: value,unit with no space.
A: 17.5,mm
